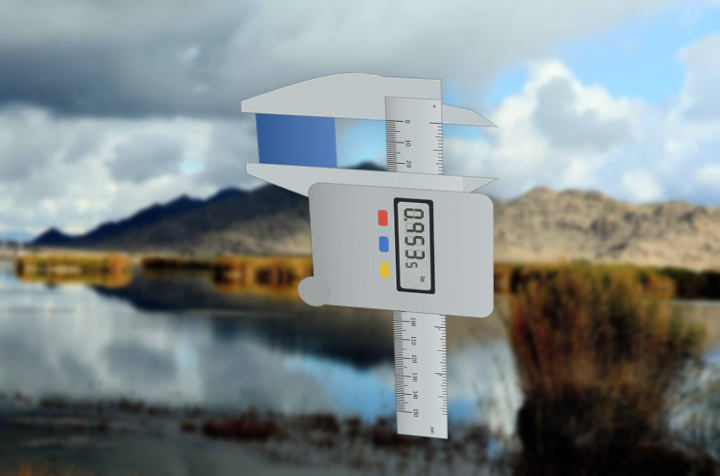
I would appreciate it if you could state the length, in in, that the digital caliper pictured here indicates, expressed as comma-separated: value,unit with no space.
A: 0.9535,in
